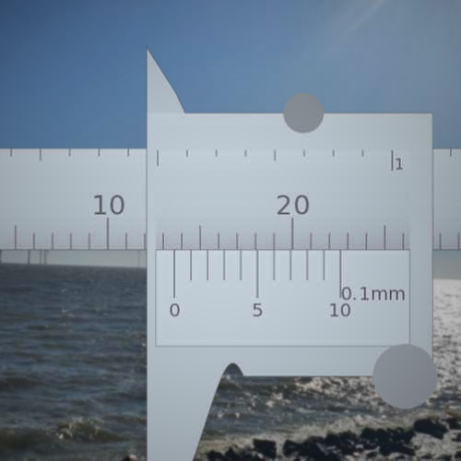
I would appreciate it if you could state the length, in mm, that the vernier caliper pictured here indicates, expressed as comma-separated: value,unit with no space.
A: 13.6,mm
